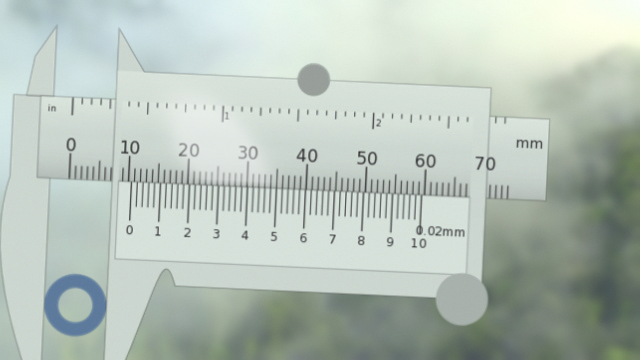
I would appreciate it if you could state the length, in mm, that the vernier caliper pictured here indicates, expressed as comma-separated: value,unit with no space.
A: 10.5,mm
